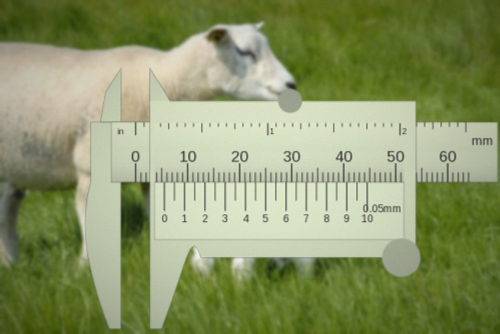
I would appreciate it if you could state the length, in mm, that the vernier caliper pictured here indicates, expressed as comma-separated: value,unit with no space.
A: 5.5,mm
